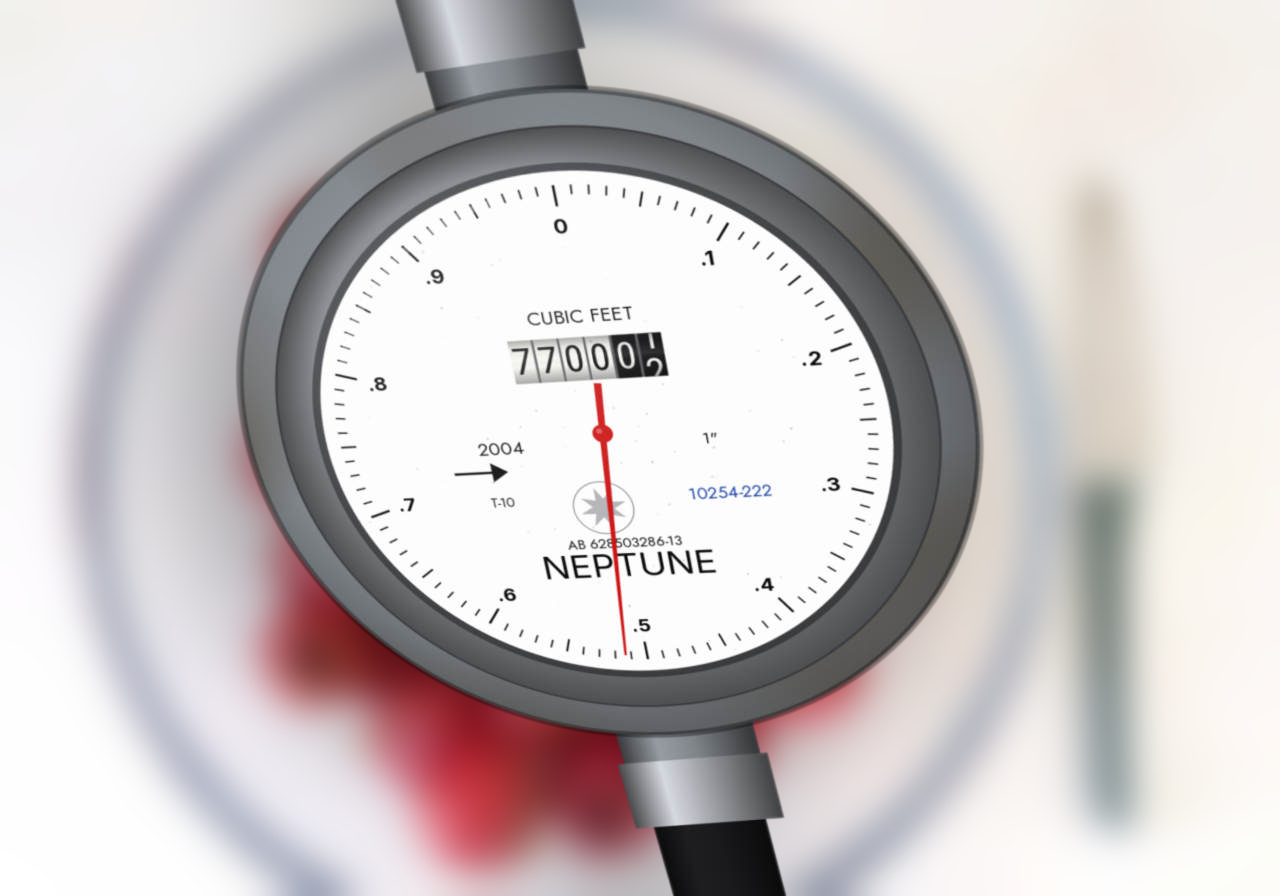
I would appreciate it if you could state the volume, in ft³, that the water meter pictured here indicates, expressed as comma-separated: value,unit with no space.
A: 770001.51,ft³
